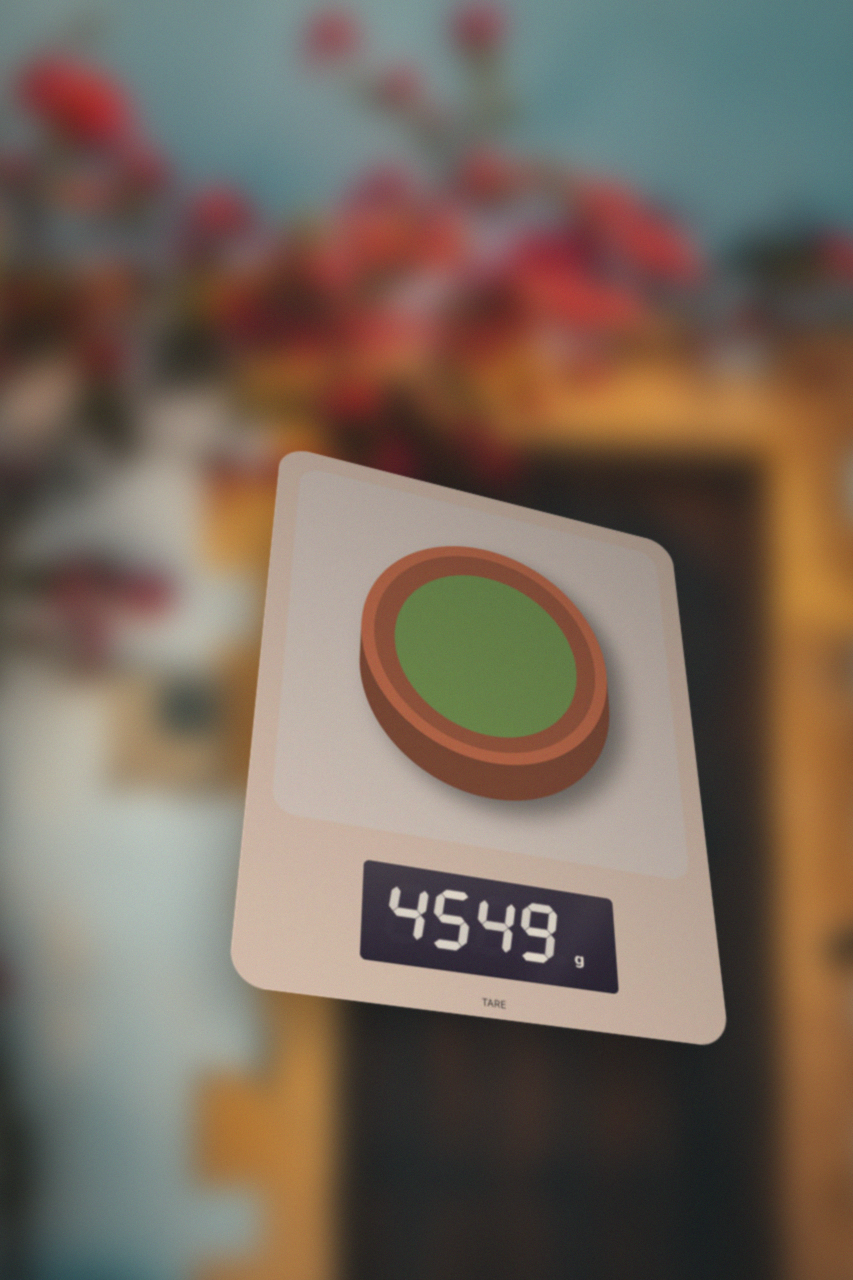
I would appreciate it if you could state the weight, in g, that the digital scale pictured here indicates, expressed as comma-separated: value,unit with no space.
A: 4549,g
